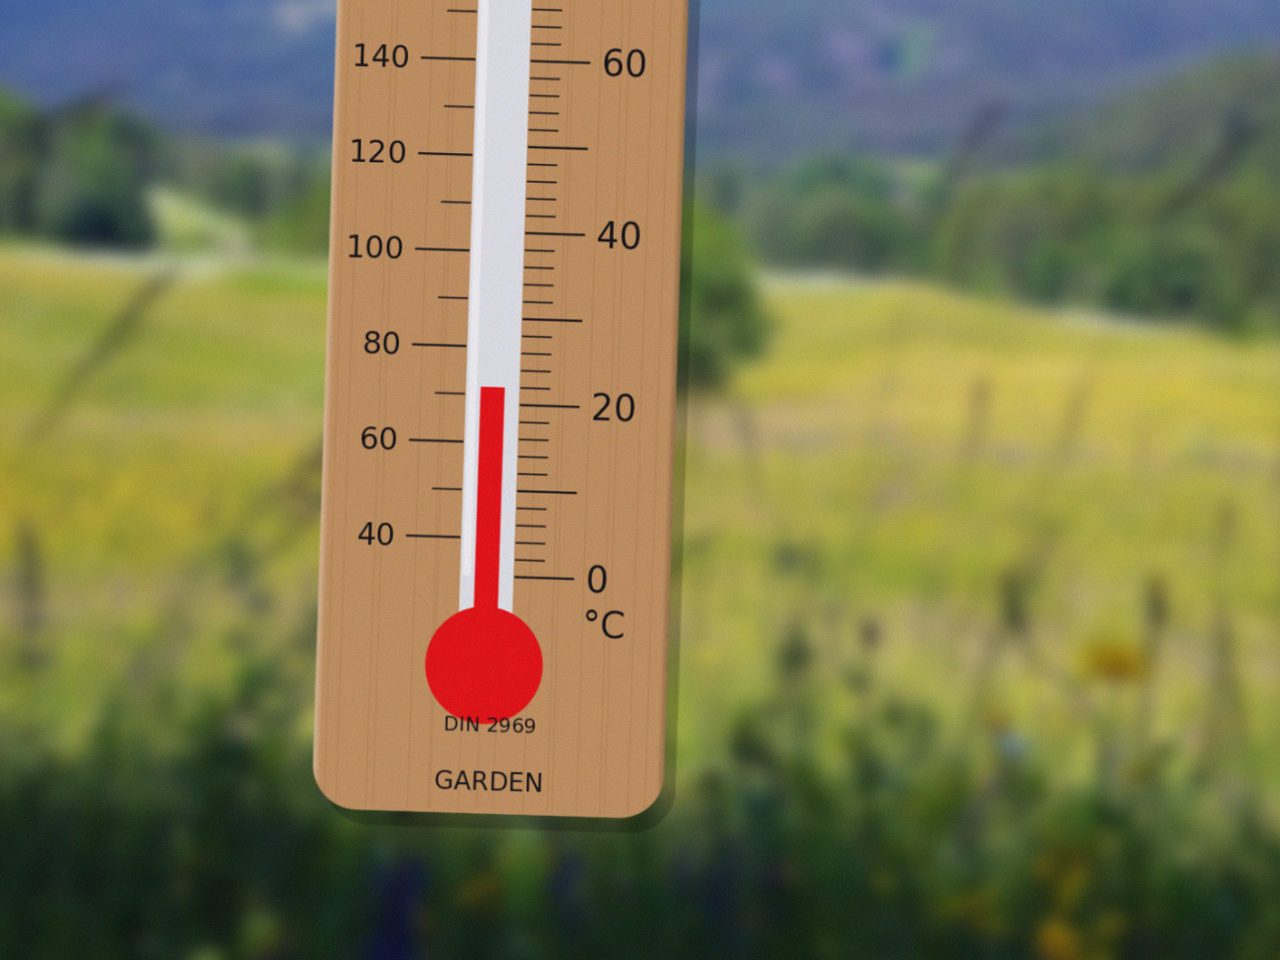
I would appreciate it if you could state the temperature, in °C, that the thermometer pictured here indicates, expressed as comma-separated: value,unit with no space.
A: 22,°C
